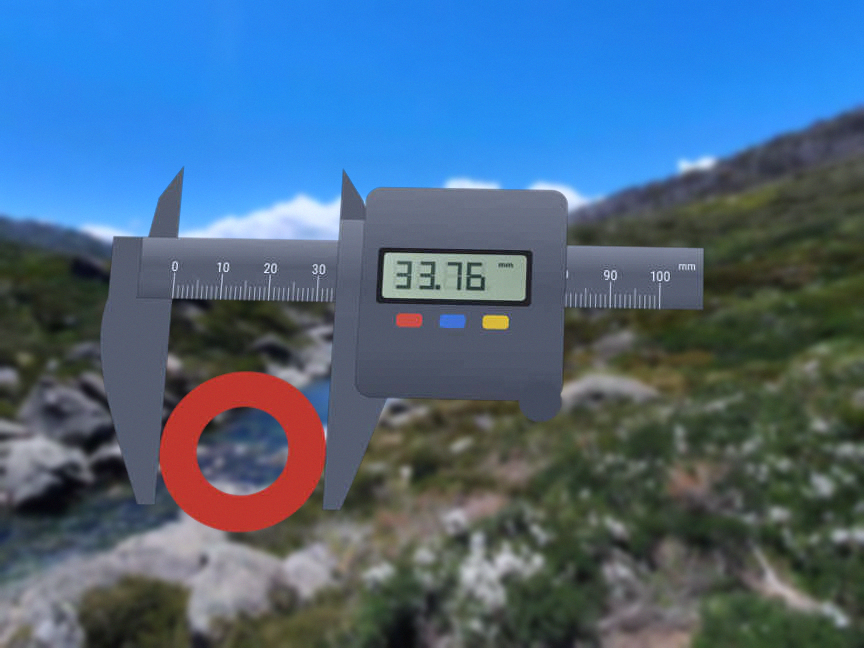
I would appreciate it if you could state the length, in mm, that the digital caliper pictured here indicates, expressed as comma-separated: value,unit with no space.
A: 33.76,mm
